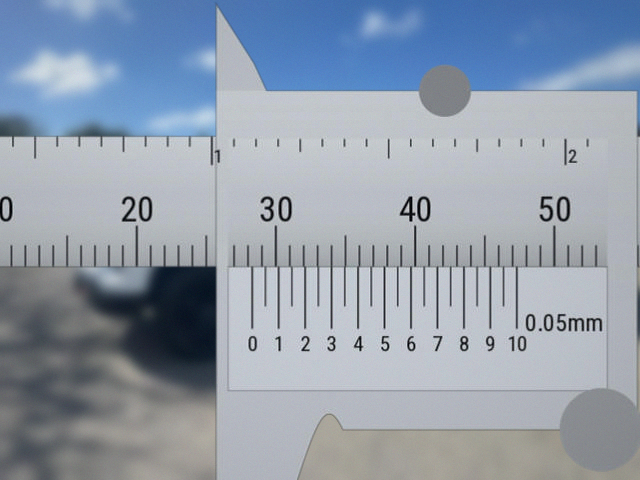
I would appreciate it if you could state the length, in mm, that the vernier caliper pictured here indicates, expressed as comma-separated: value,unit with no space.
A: 28.3,mm
